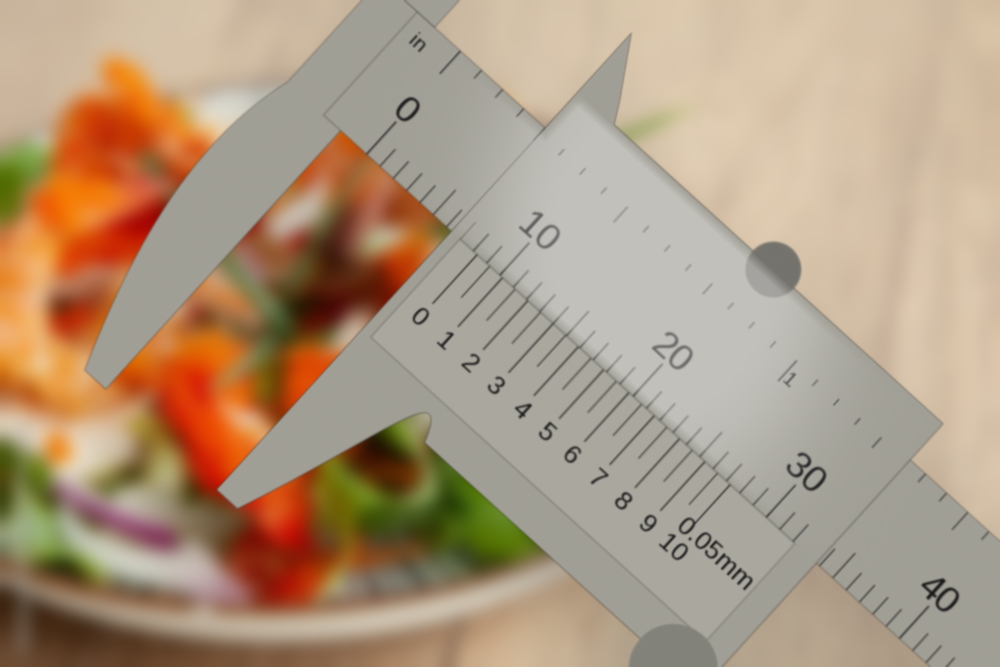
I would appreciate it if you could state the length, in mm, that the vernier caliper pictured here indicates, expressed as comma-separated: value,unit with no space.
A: 8.3,mm
